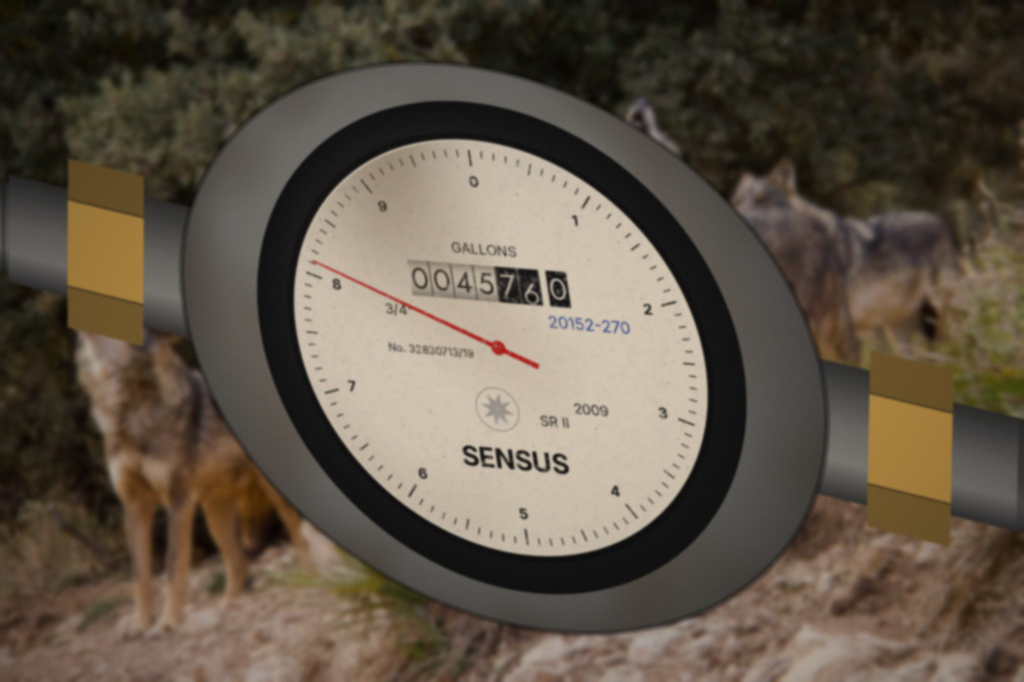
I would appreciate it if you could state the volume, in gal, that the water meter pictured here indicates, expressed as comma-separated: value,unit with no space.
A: 45758.1,gal
